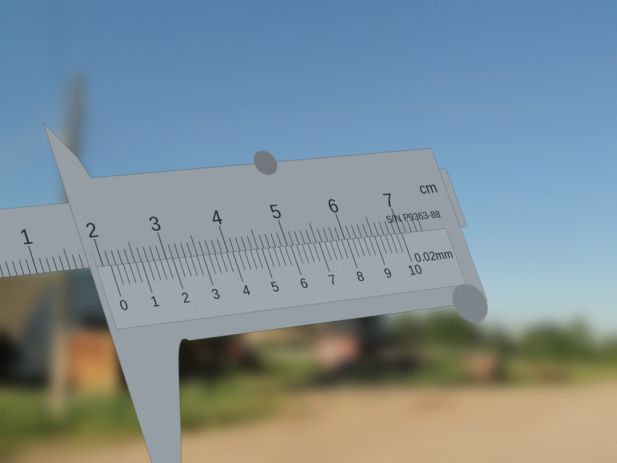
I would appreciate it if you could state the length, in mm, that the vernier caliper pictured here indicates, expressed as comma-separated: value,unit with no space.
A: 21.2,mm
